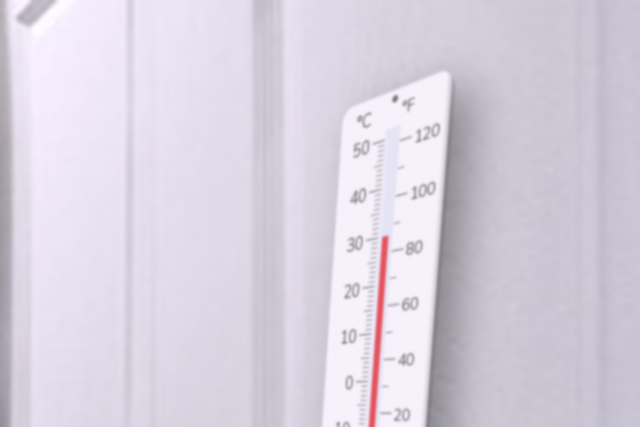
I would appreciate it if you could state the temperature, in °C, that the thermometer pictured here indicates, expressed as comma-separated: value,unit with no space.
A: 30,°C
